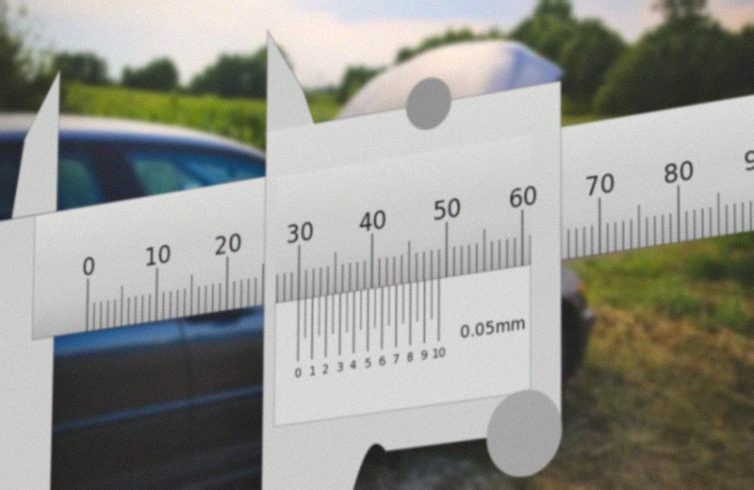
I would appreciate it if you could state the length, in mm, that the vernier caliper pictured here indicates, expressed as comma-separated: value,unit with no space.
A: 30.0,mm
